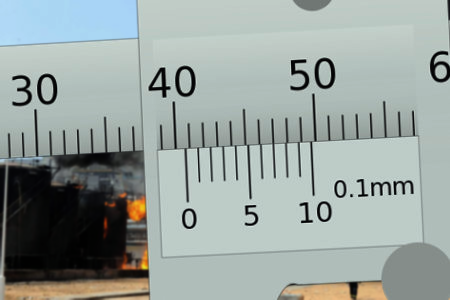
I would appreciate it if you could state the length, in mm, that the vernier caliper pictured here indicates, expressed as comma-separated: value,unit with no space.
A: 40.7,mm
